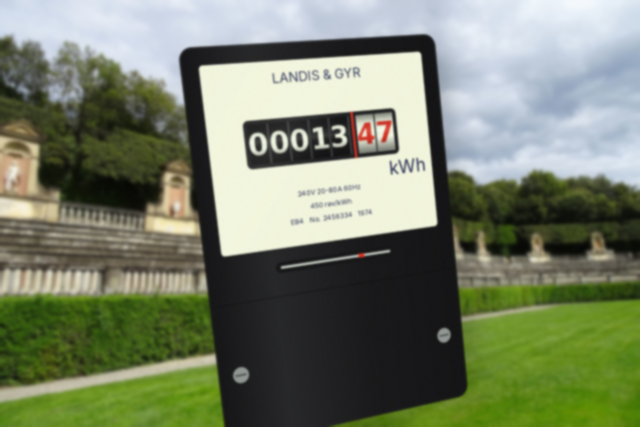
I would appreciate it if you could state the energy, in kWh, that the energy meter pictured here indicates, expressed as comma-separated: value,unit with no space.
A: 13.47,kWh
